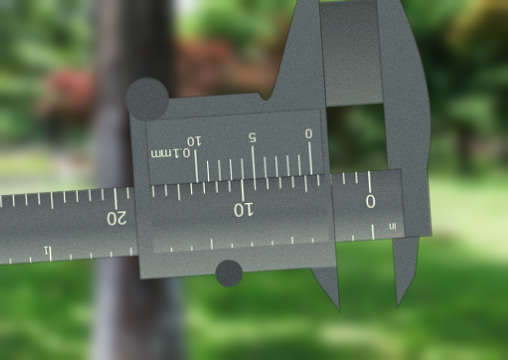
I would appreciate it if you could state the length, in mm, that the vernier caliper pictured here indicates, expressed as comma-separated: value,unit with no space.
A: 4.5,mm
